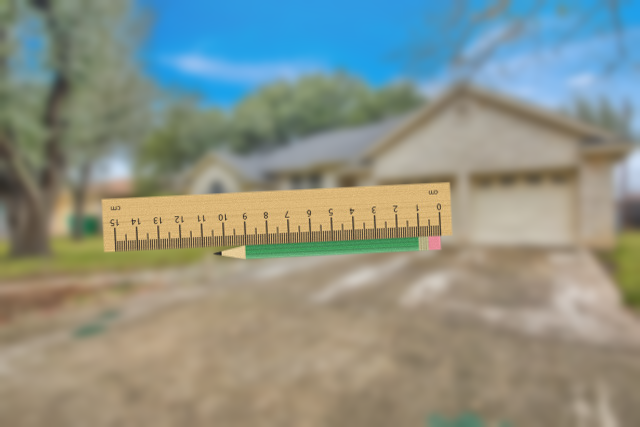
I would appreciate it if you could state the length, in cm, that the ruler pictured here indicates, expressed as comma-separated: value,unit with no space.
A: 10.5,cm
